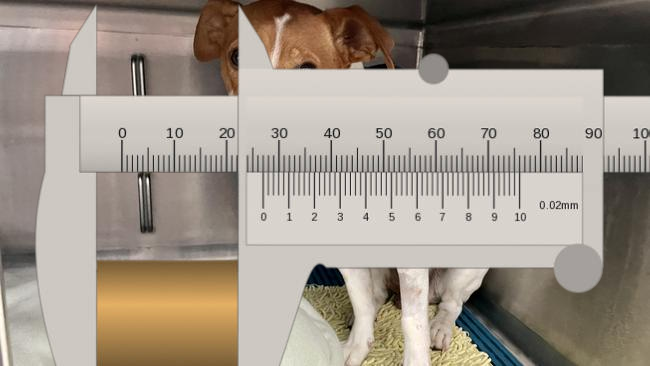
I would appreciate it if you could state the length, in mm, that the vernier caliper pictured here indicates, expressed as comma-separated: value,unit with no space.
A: 27.0,mm
